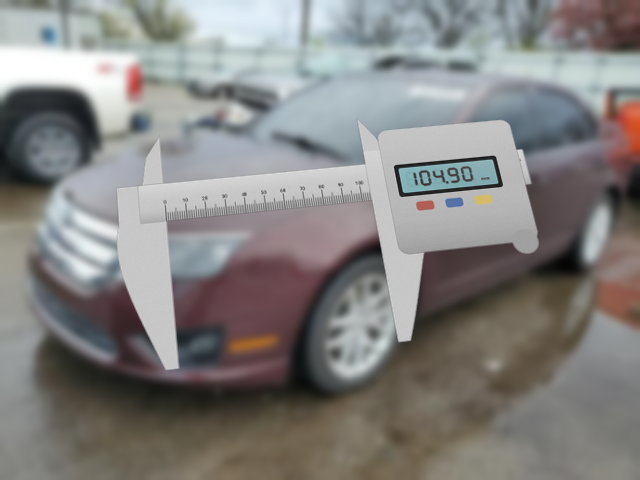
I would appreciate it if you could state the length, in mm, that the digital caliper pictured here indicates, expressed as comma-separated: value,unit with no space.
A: 104.90,mm
